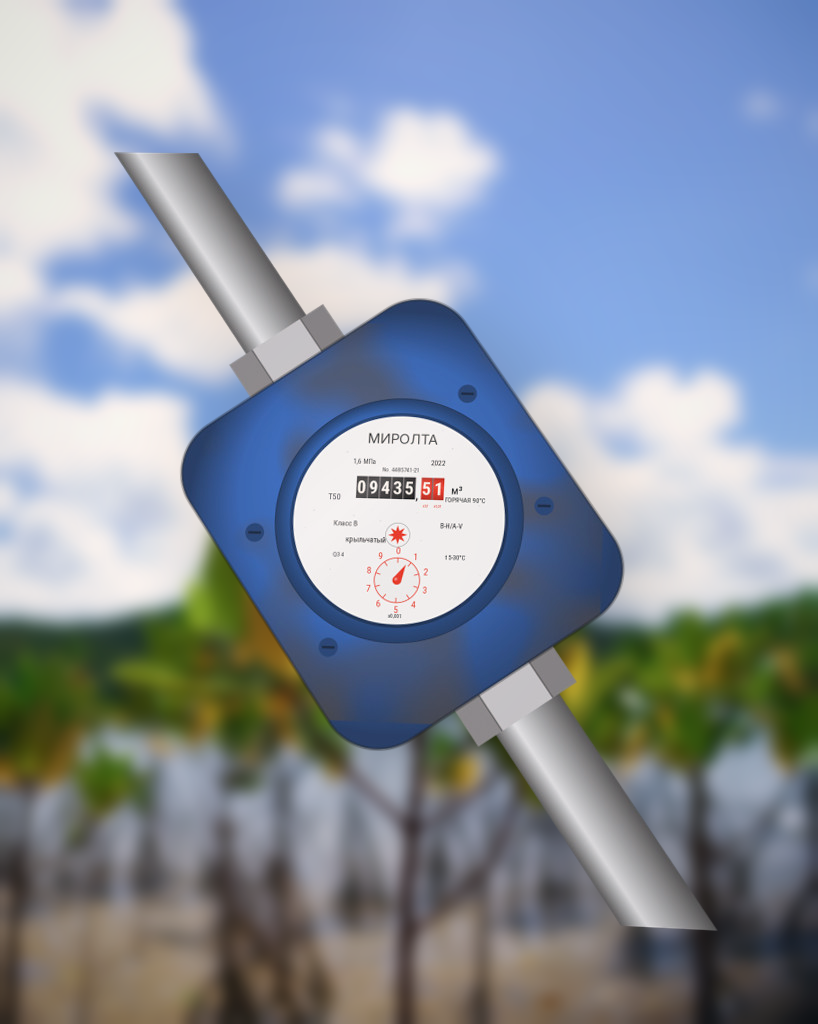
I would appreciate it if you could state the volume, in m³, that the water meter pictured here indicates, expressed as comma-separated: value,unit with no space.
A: 9435.510,m³
